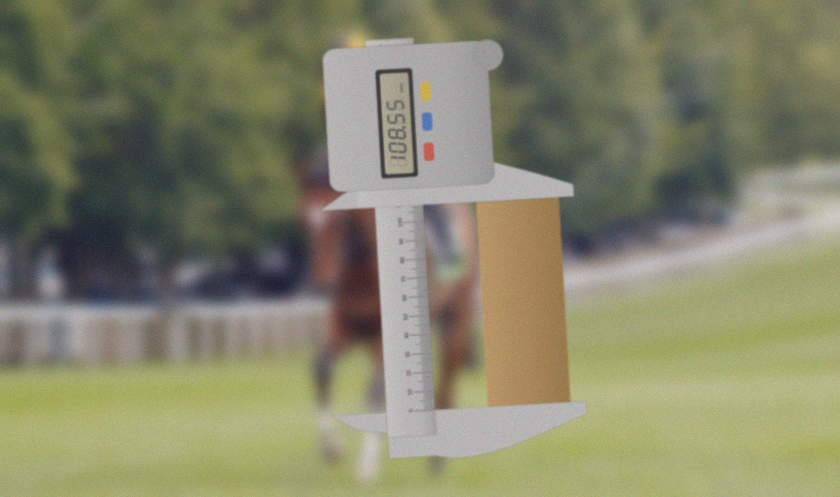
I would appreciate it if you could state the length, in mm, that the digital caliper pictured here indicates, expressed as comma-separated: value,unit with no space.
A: 108.55,mm
